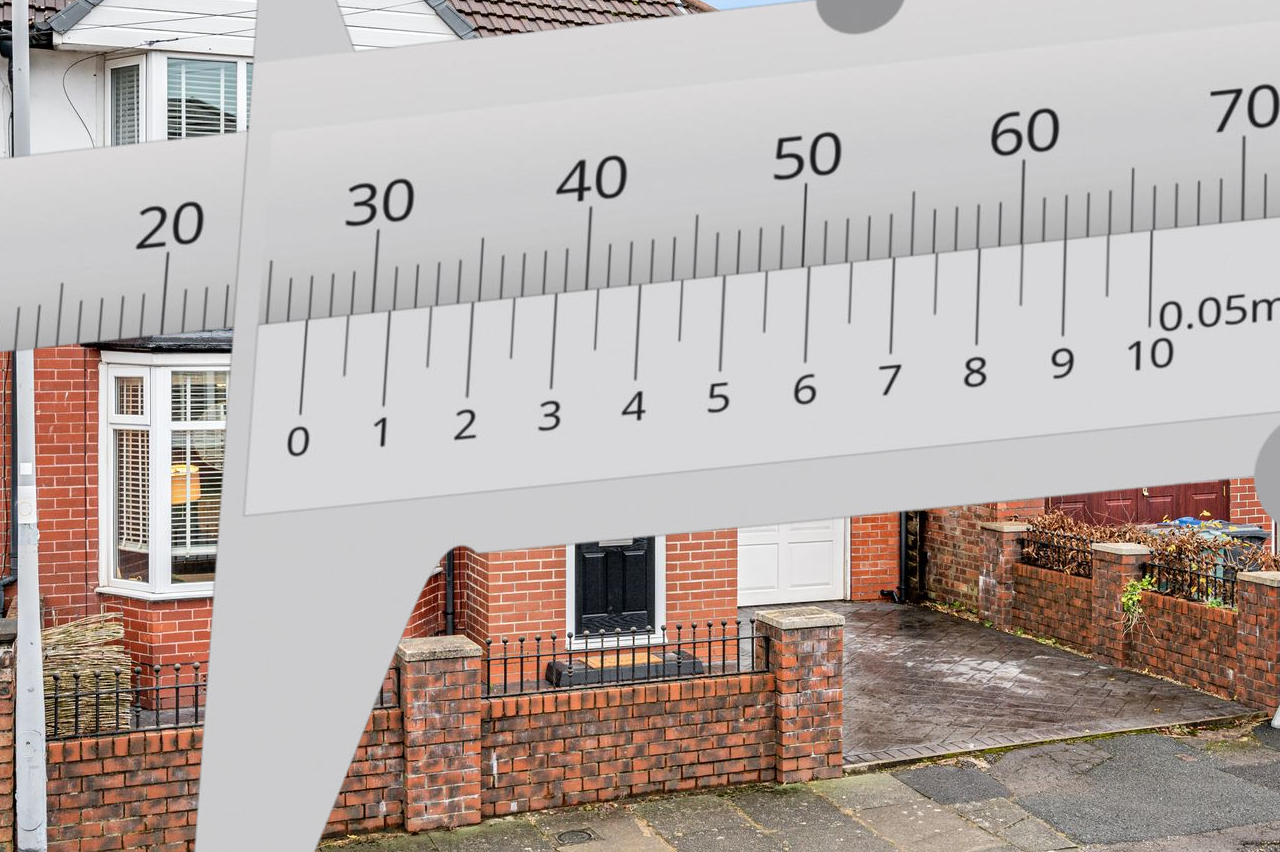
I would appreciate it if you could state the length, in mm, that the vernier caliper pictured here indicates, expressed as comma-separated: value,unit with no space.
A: 26.9,mm
